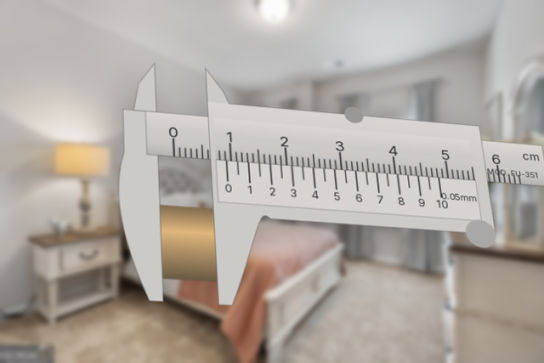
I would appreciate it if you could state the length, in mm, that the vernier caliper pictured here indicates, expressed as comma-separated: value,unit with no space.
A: 9.2,mm
